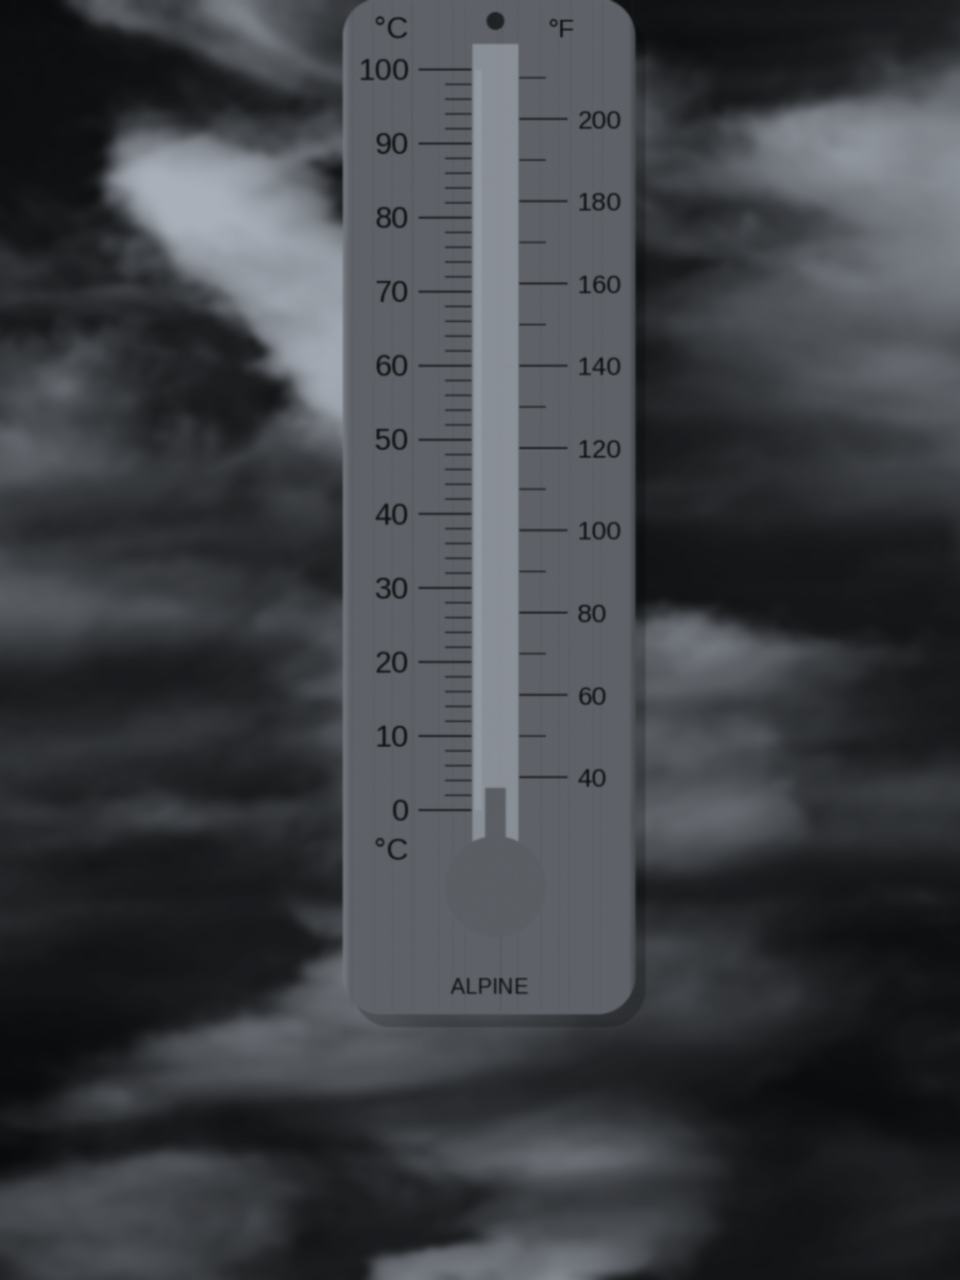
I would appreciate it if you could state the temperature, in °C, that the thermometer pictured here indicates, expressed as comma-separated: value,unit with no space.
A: 3,°C
